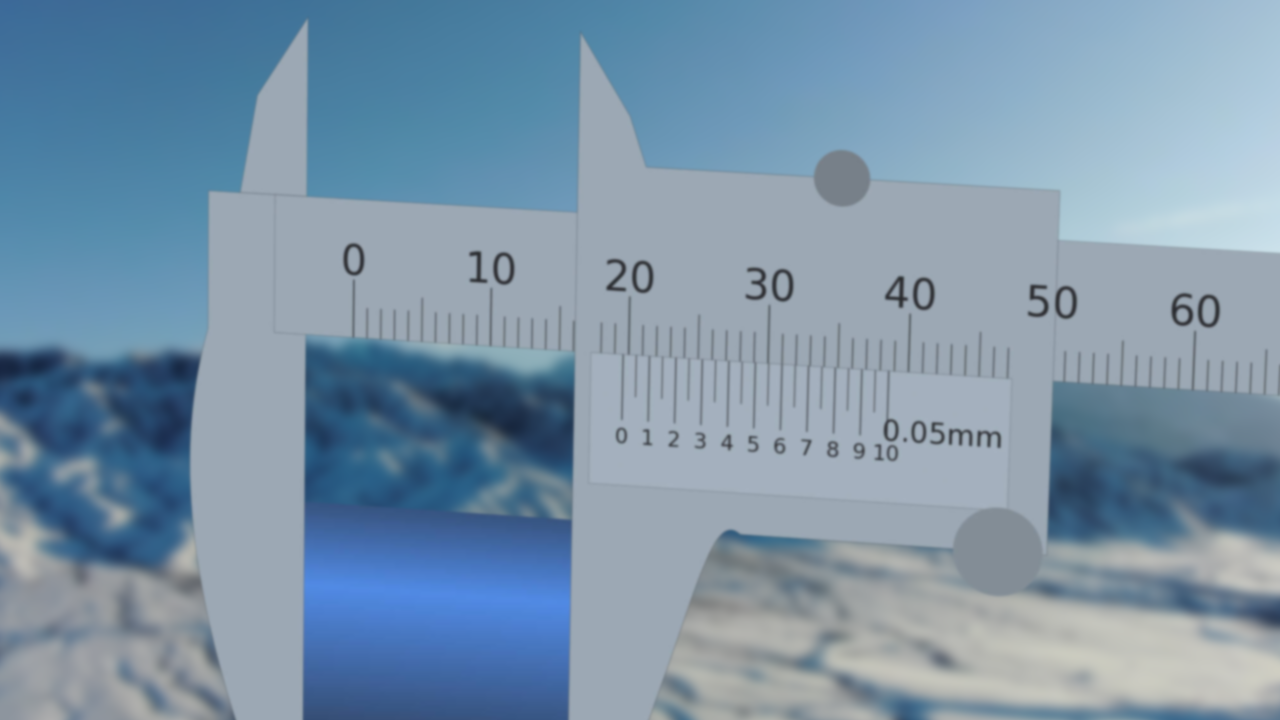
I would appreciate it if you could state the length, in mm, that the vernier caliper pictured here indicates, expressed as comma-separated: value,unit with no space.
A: 19.6,mm
